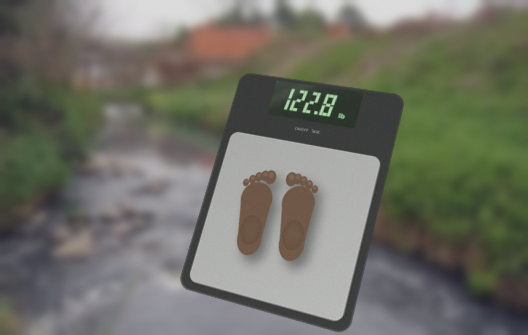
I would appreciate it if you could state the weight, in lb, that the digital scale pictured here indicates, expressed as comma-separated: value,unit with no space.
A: 122.8,lb
